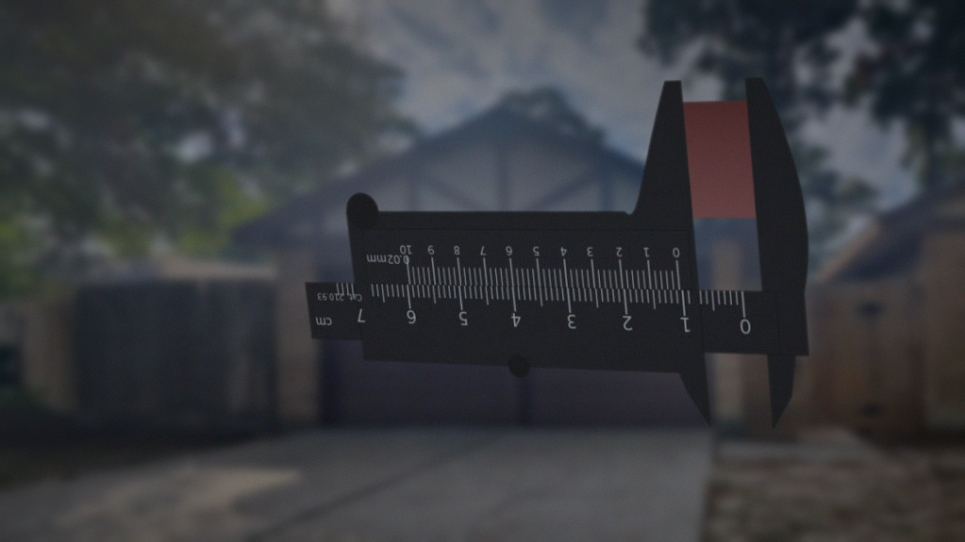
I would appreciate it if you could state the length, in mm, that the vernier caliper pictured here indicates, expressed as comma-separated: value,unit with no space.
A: 10.5,mm
